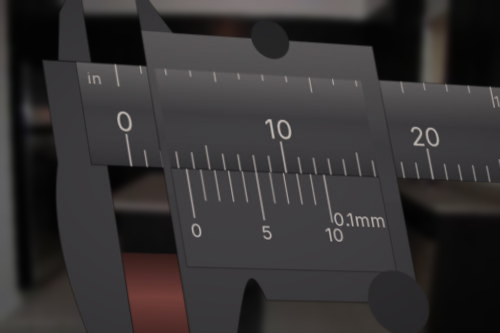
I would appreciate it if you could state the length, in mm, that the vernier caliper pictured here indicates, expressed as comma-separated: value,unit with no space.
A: 3.5,mm
